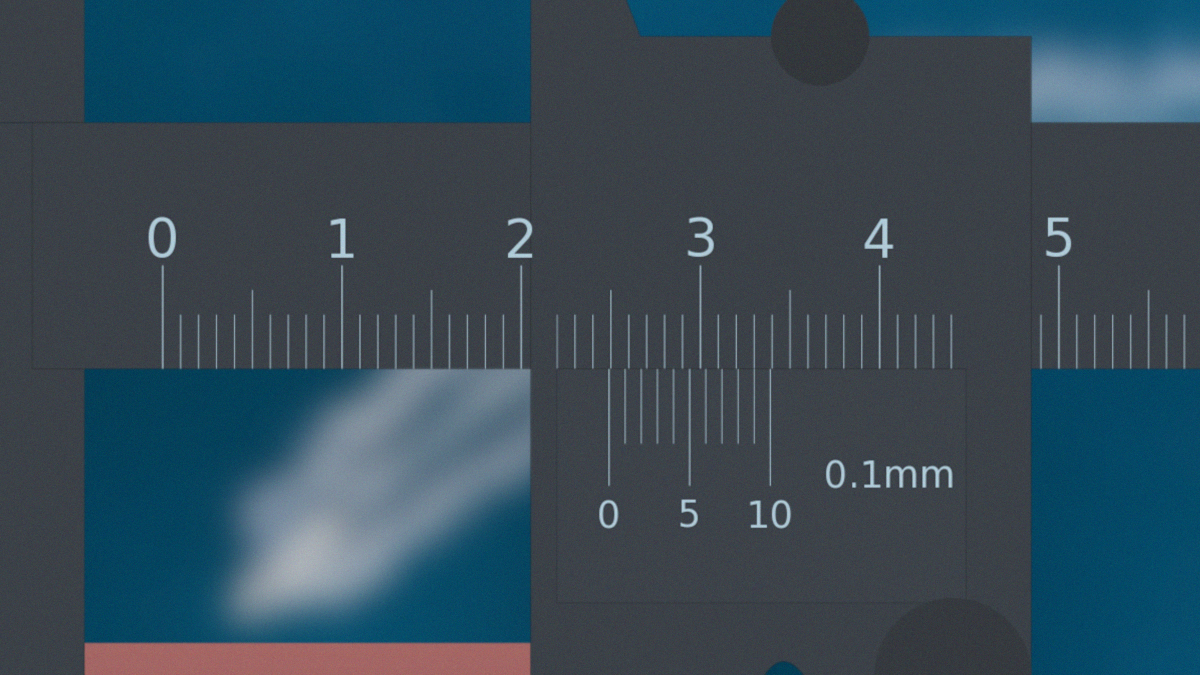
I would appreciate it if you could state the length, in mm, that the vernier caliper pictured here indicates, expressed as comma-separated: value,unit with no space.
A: 24.9,mm
